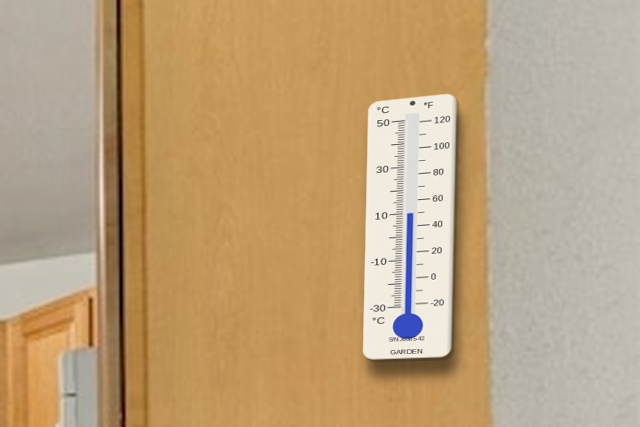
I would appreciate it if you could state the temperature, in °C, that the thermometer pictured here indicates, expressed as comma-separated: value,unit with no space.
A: 10,°C
